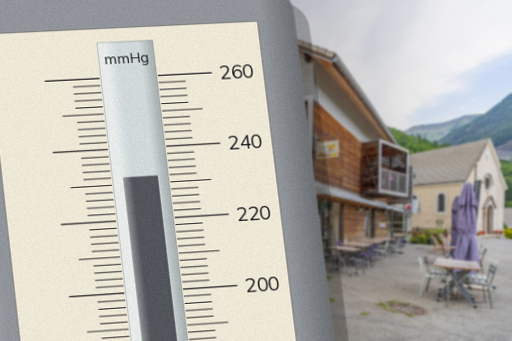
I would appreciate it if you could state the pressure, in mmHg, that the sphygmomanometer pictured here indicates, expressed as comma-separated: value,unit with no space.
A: 232,mmHg
